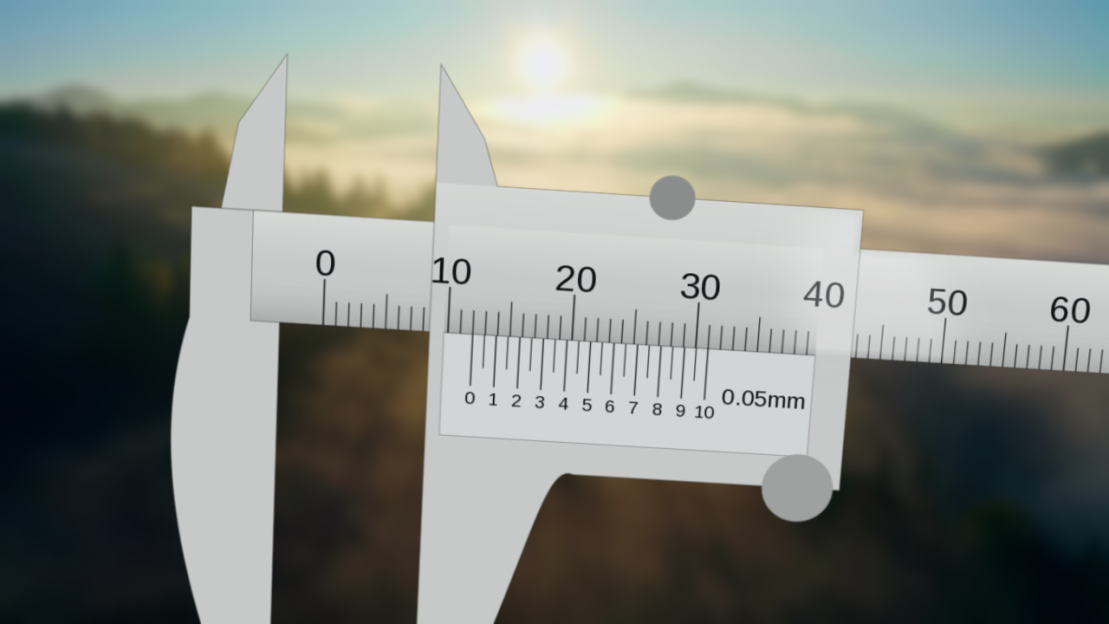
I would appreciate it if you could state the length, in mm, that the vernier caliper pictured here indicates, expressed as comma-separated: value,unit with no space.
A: 12.0,mm
